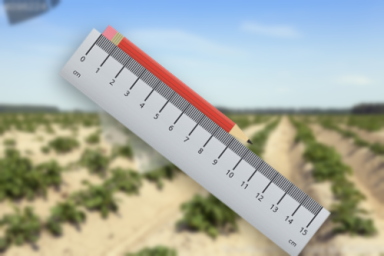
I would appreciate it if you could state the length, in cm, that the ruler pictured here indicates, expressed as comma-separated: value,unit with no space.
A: 10,cm
